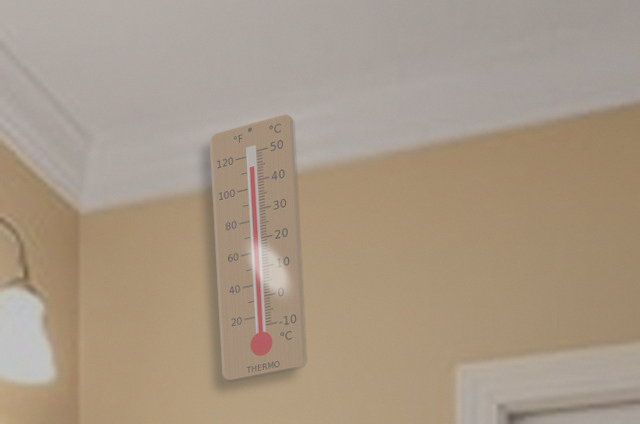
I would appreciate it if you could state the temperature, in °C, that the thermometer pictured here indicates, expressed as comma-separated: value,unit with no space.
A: 45,°C
